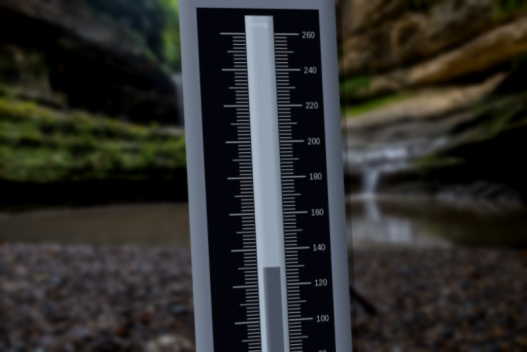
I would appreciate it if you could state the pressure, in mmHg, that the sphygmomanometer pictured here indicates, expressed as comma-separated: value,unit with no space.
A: 130,mmHg
